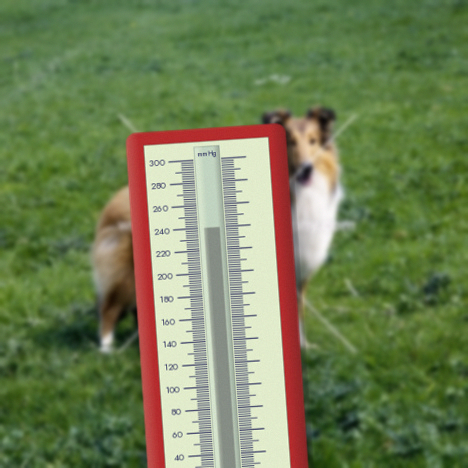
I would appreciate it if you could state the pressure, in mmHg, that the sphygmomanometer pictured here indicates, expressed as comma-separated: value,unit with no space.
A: 240,mmHg
